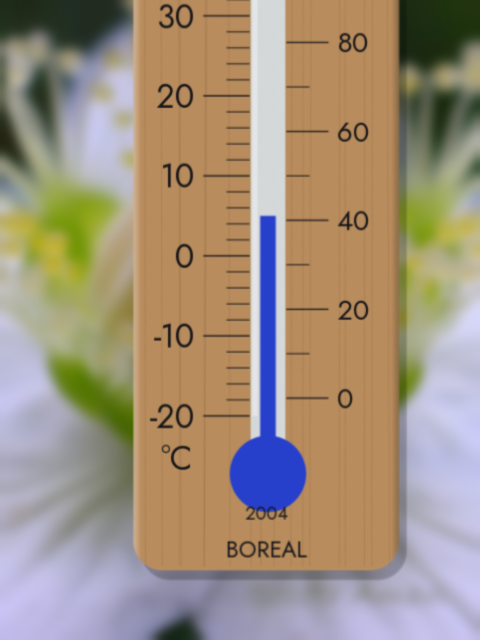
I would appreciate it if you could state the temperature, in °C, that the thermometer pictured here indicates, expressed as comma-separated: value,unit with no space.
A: 5,°C
